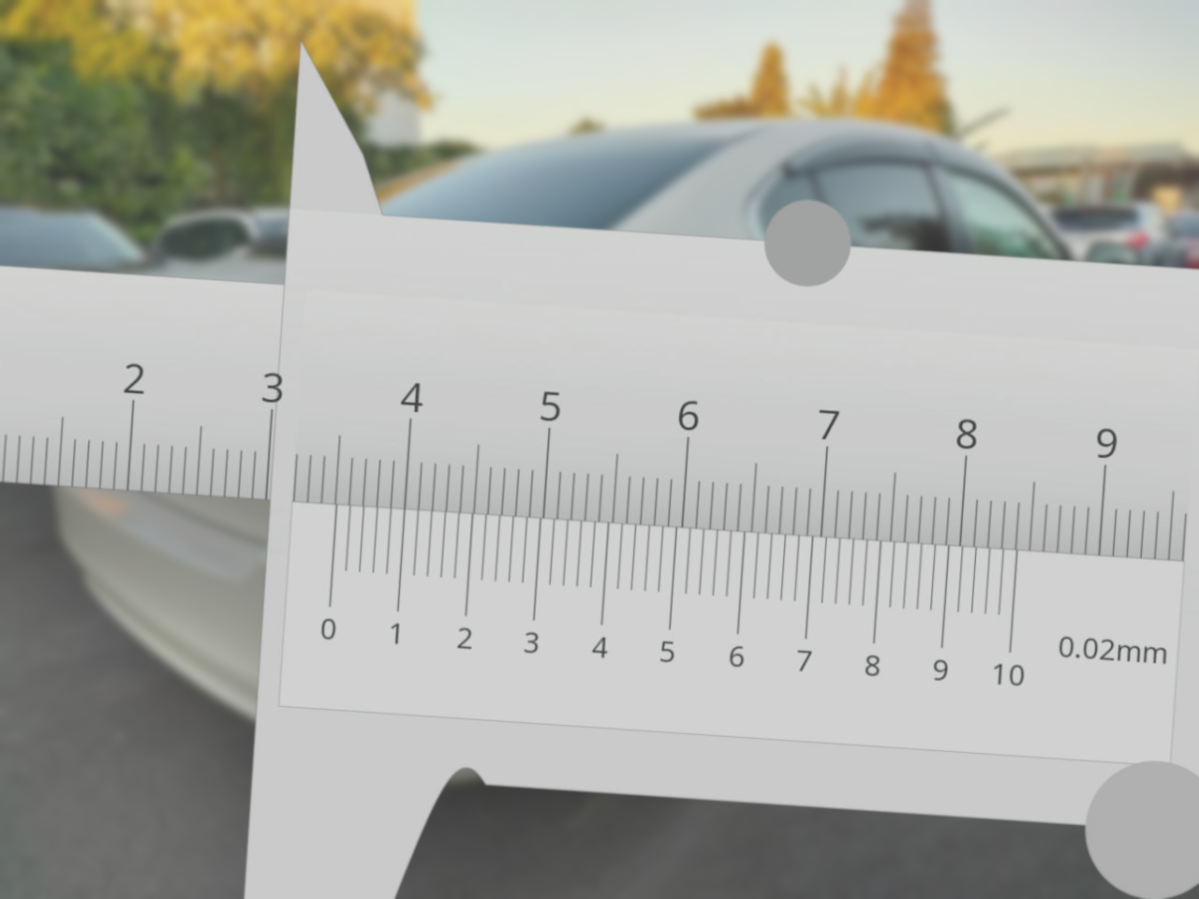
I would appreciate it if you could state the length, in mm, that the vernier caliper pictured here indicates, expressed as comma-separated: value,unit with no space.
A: 35.1,mm
